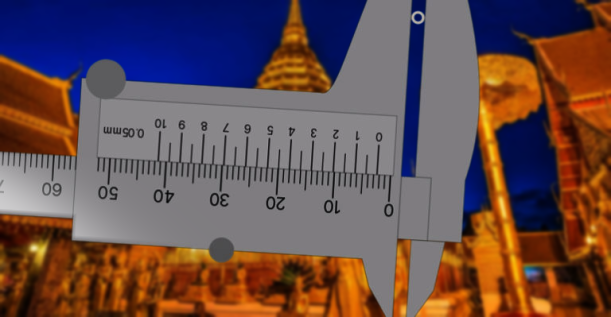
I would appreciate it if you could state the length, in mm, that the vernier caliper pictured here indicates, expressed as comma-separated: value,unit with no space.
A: 2.4,mm
